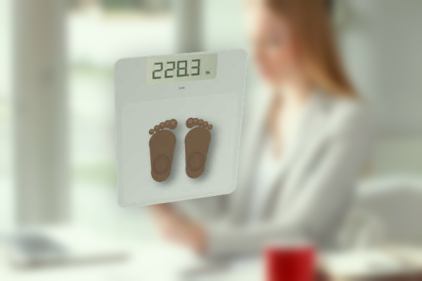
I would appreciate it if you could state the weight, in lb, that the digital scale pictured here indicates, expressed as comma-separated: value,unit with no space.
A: 228.3,lb
